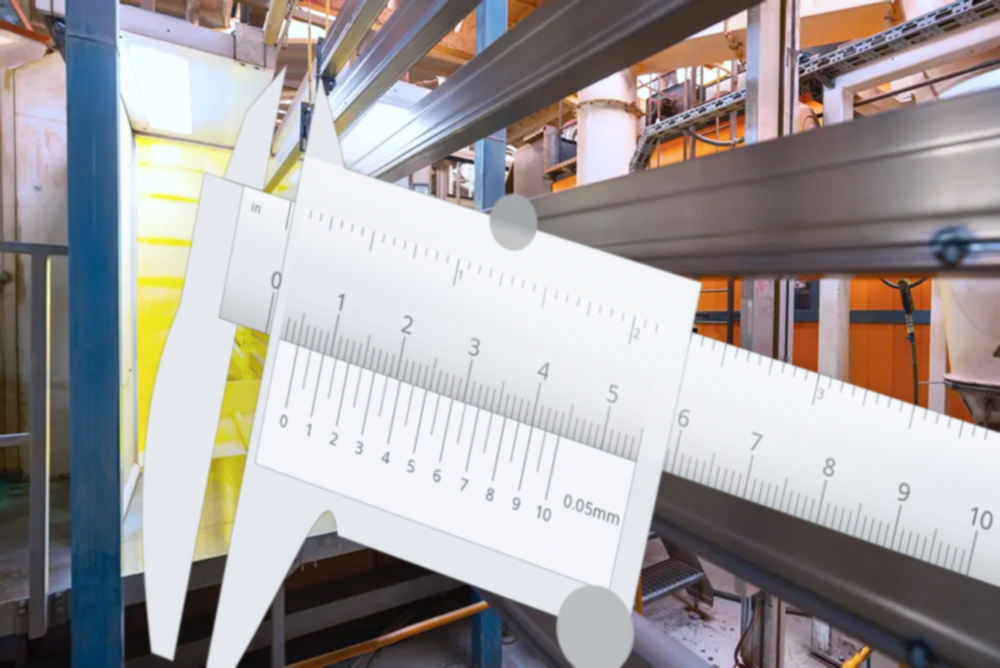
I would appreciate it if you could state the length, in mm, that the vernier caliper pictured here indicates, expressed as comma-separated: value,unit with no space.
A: 5.0,mm
